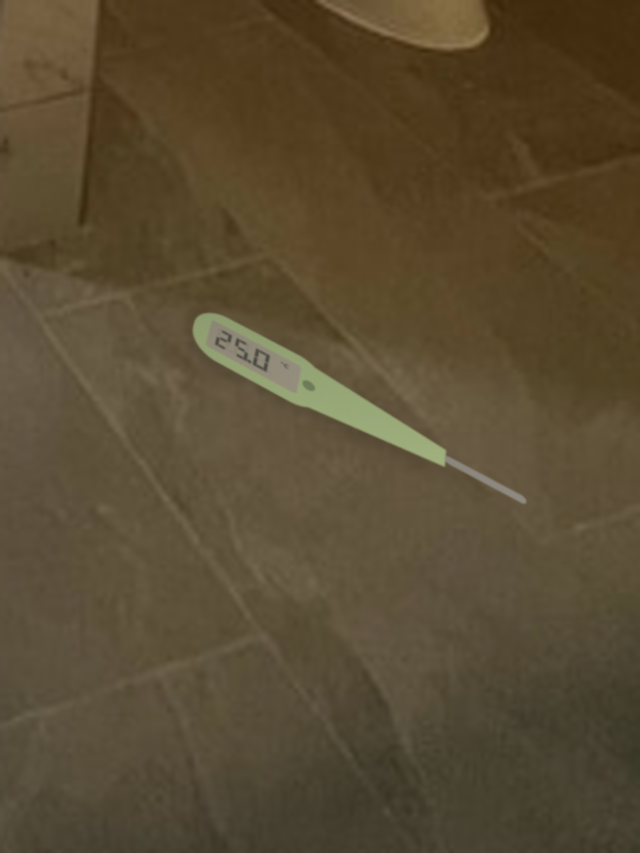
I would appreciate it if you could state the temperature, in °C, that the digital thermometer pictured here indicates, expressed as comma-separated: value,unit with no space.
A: 25.0,°C
